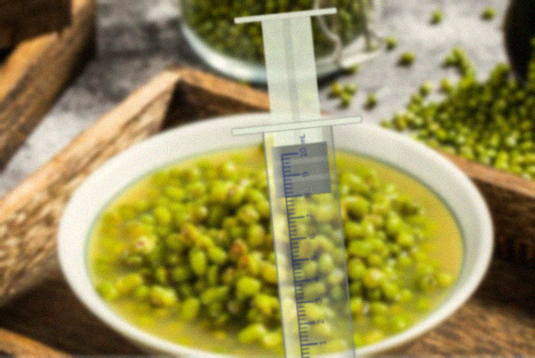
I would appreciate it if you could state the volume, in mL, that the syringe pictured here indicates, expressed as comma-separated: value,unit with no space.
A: 8,mL
